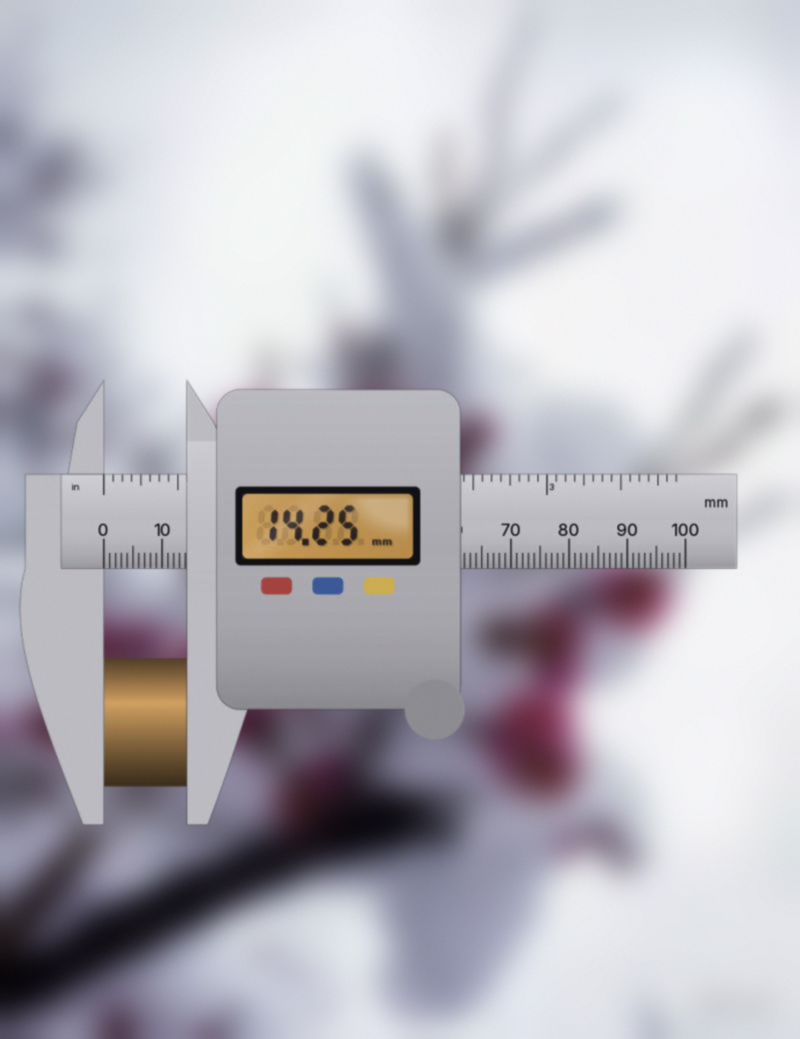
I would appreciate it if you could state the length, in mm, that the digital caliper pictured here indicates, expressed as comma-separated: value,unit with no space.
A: 14.25,mm
